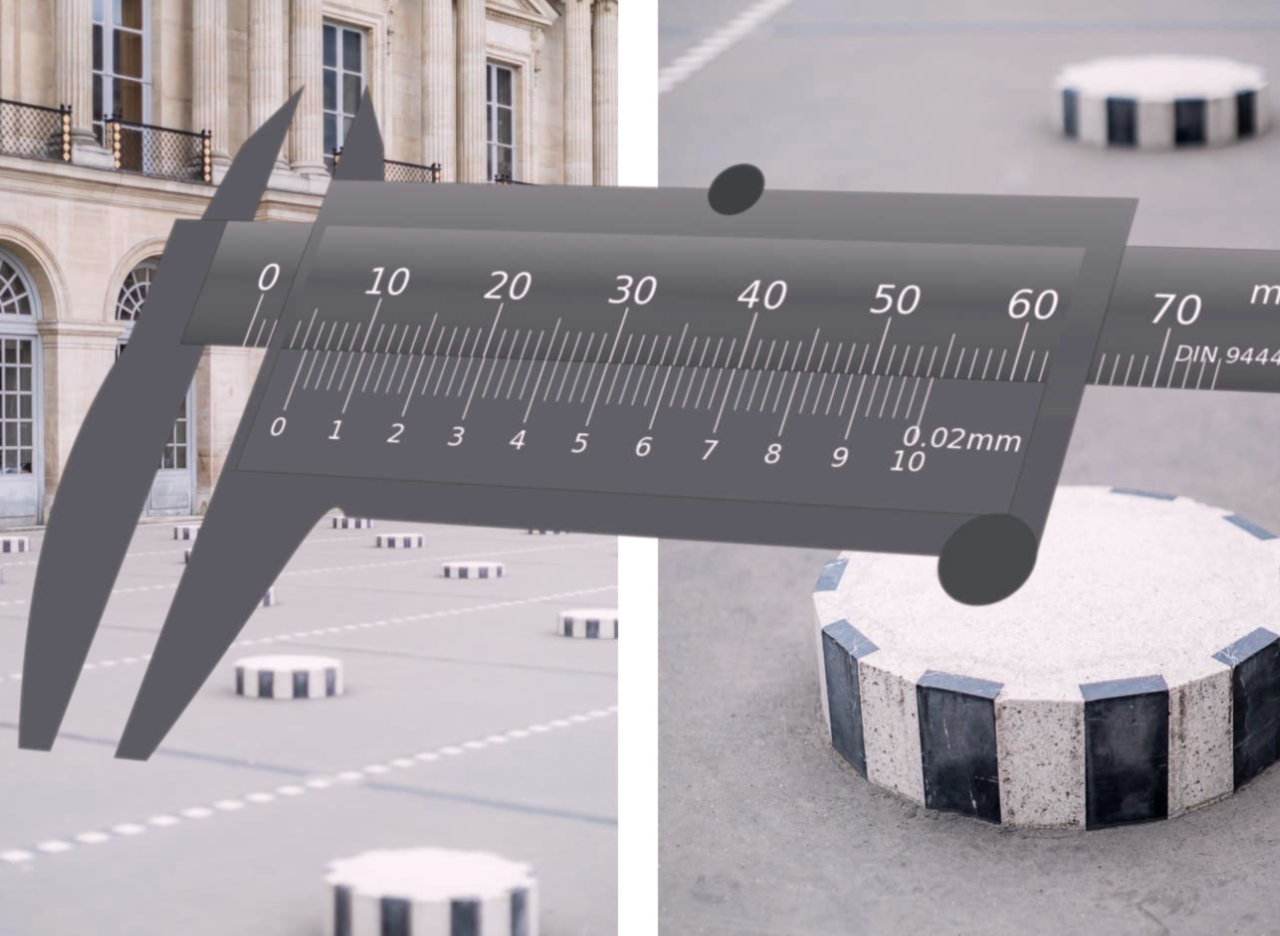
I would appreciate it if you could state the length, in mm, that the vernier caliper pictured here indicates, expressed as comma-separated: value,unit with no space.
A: 5.4,mm
